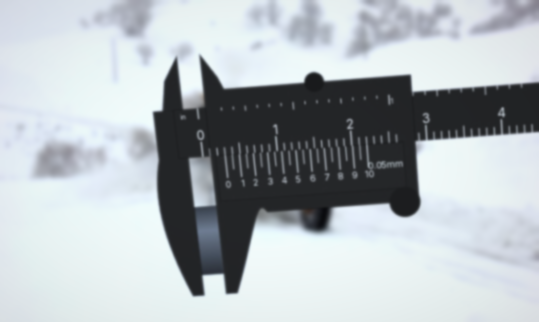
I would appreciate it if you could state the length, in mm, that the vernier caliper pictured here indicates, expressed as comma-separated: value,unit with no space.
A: 3.0,mm
